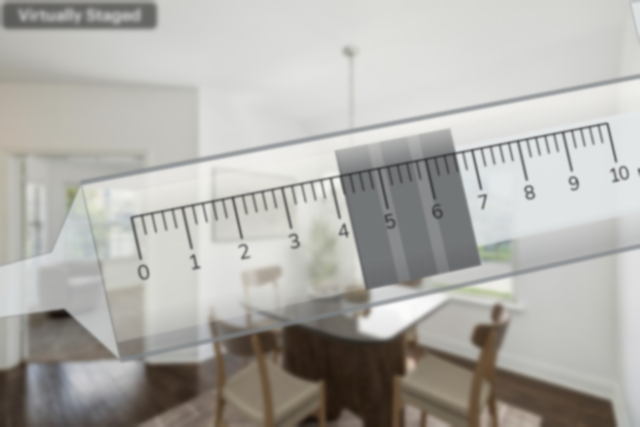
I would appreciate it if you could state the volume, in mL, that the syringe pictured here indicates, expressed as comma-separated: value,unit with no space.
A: 4.2,mL
